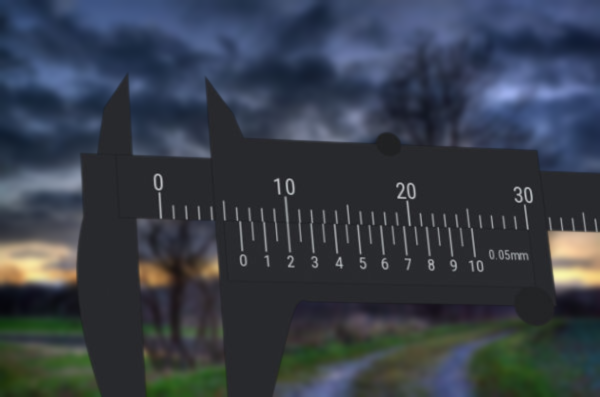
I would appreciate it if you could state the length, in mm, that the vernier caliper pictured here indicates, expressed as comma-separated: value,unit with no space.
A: 6.2,mm
